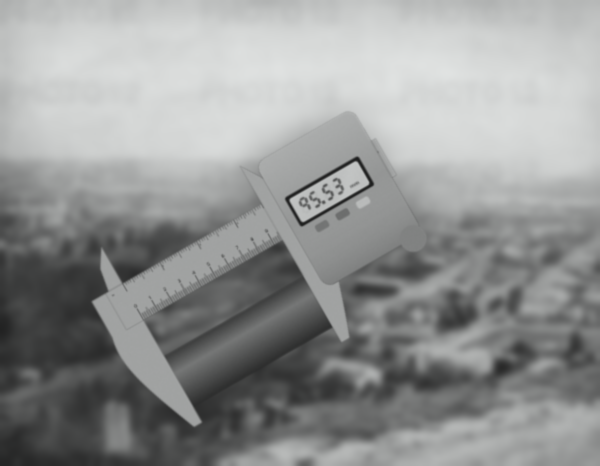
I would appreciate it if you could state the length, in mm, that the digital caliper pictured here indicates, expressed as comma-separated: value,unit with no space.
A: 95.53,mm
